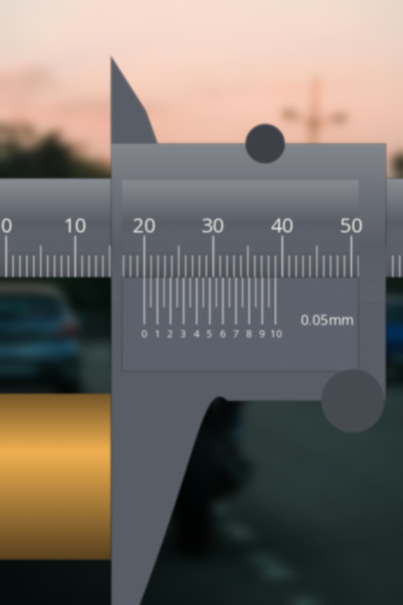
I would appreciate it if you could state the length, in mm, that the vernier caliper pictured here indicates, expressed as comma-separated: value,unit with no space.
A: 20.0,mm
